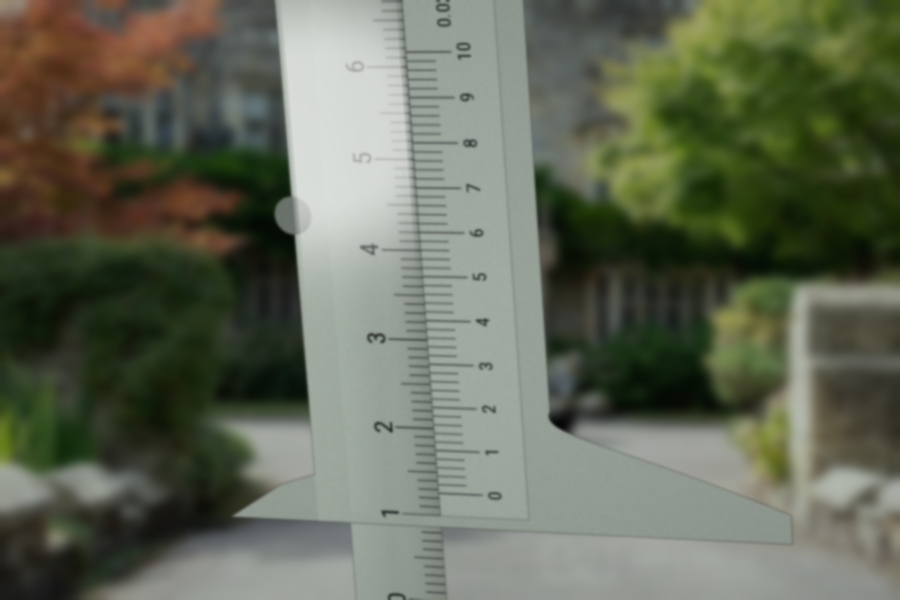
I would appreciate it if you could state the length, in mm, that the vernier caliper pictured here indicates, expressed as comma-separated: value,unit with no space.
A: 12.6,mm
